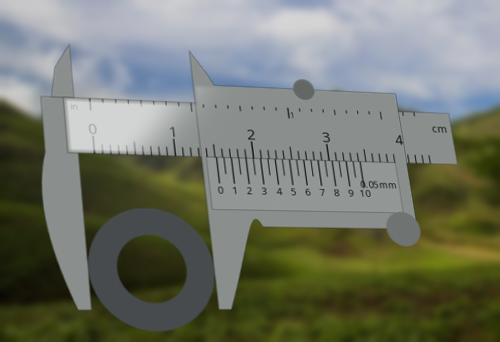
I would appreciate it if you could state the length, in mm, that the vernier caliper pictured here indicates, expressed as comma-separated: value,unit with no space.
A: 15.2,mm
